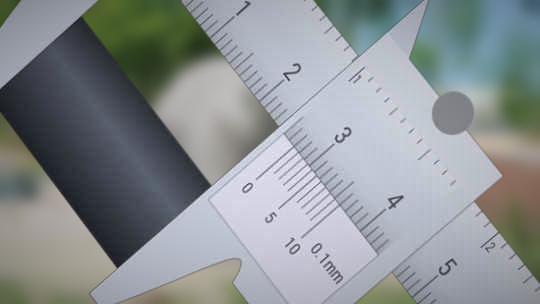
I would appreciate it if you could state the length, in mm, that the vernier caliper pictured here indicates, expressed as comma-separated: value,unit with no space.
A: 27.0,mm
